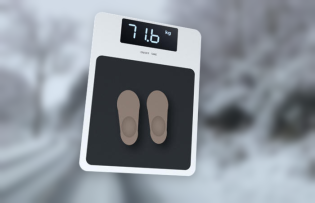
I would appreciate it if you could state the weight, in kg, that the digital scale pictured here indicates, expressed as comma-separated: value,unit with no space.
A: 71.6,kg
